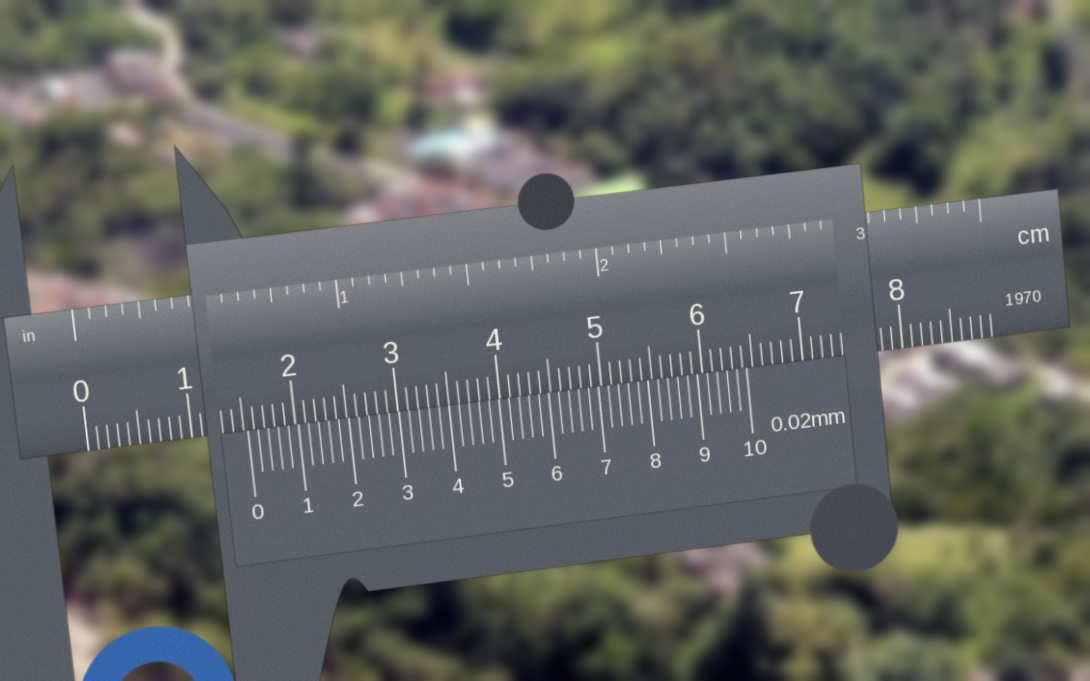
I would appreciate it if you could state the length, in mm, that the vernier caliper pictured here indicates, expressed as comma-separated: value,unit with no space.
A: 15.4,mm
